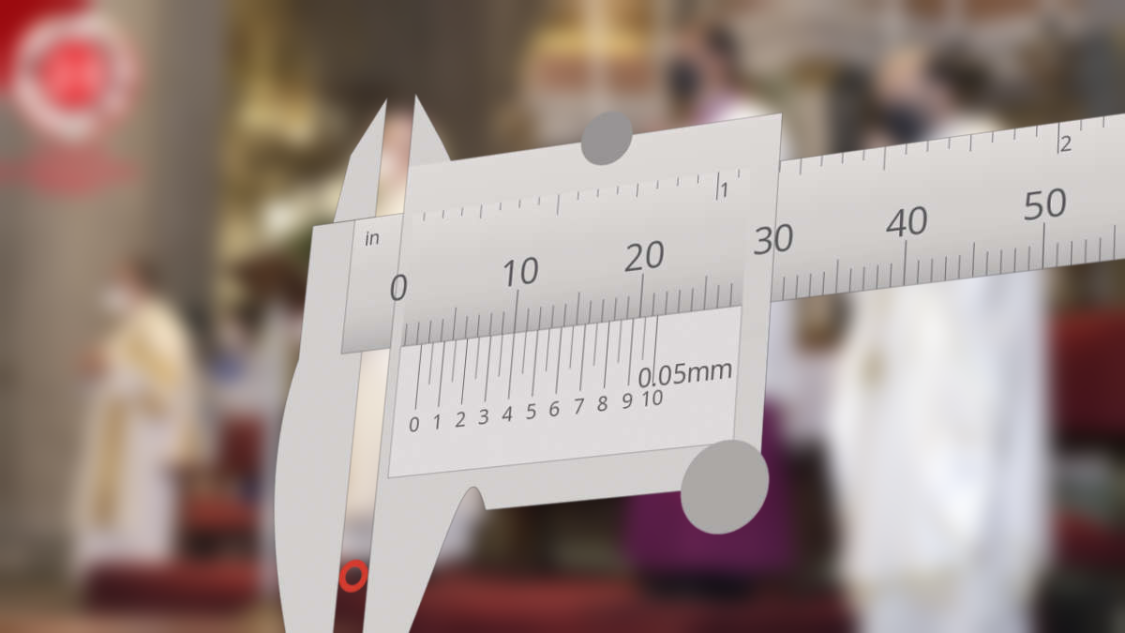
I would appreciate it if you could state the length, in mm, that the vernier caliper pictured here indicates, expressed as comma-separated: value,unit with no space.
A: 2.4,mm
